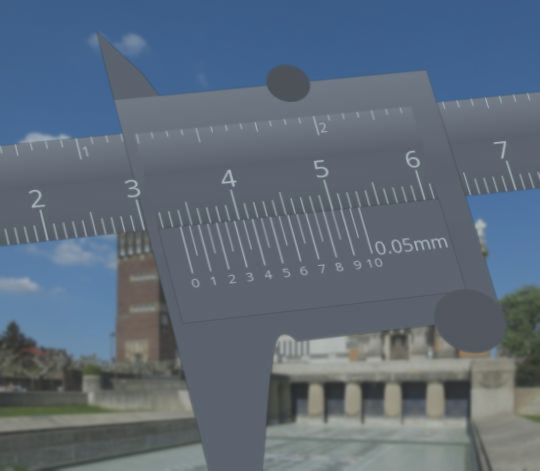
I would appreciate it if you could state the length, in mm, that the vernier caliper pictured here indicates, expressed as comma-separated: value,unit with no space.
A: 33.8,mm
